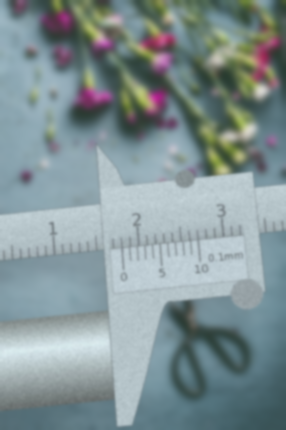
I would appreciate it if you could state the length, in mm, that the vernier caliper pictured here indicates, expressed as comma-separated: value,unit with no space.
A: 18.0,mm
